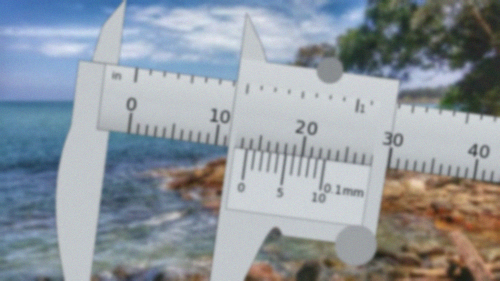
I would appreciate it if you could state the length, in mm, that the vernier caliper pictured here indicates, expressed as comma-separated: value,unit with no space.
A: 13.6,mm
